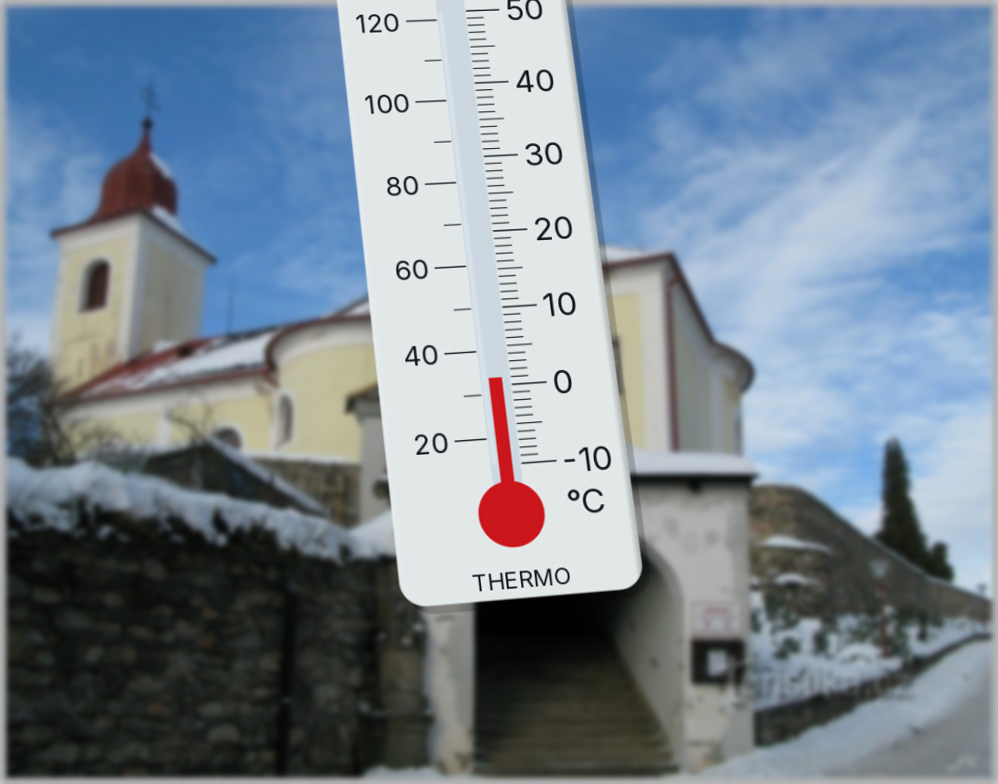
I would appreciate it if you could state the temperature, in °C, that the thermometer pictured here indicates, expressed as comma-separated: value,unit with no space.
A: 1,°C
